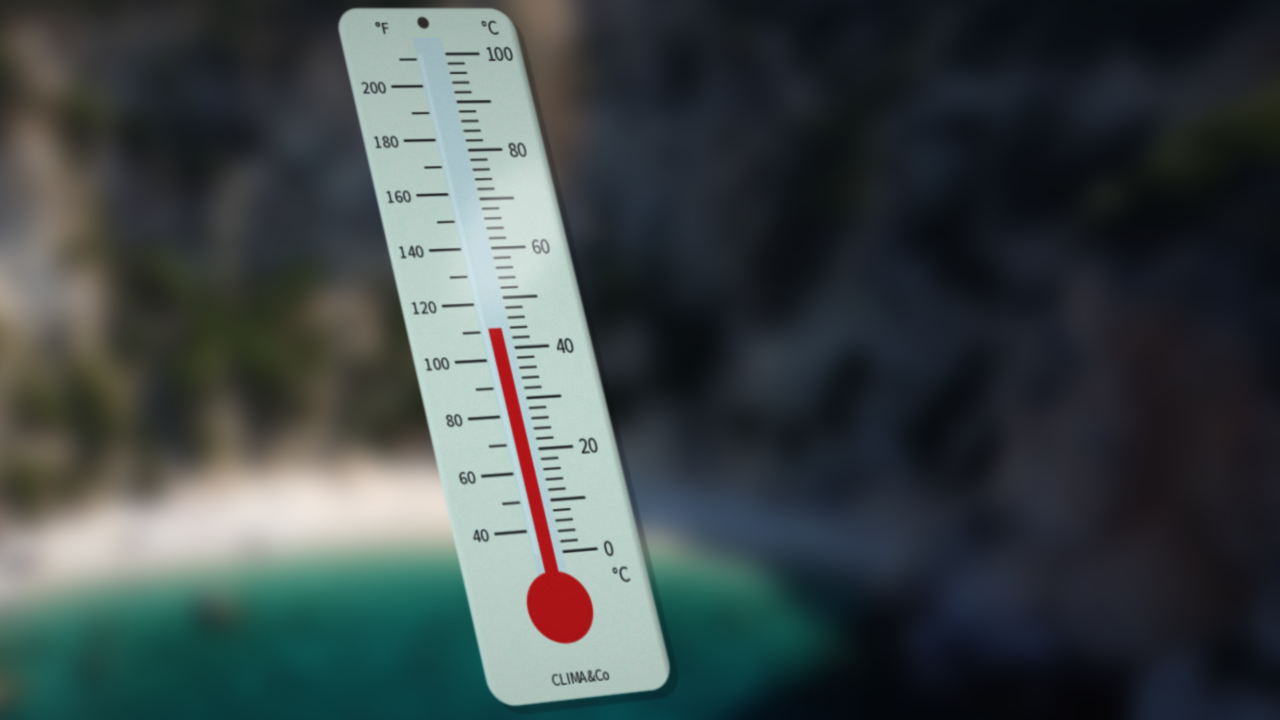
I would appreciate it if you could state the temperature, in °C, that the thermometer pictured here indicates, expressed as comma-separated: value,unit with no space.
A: 44,°C
